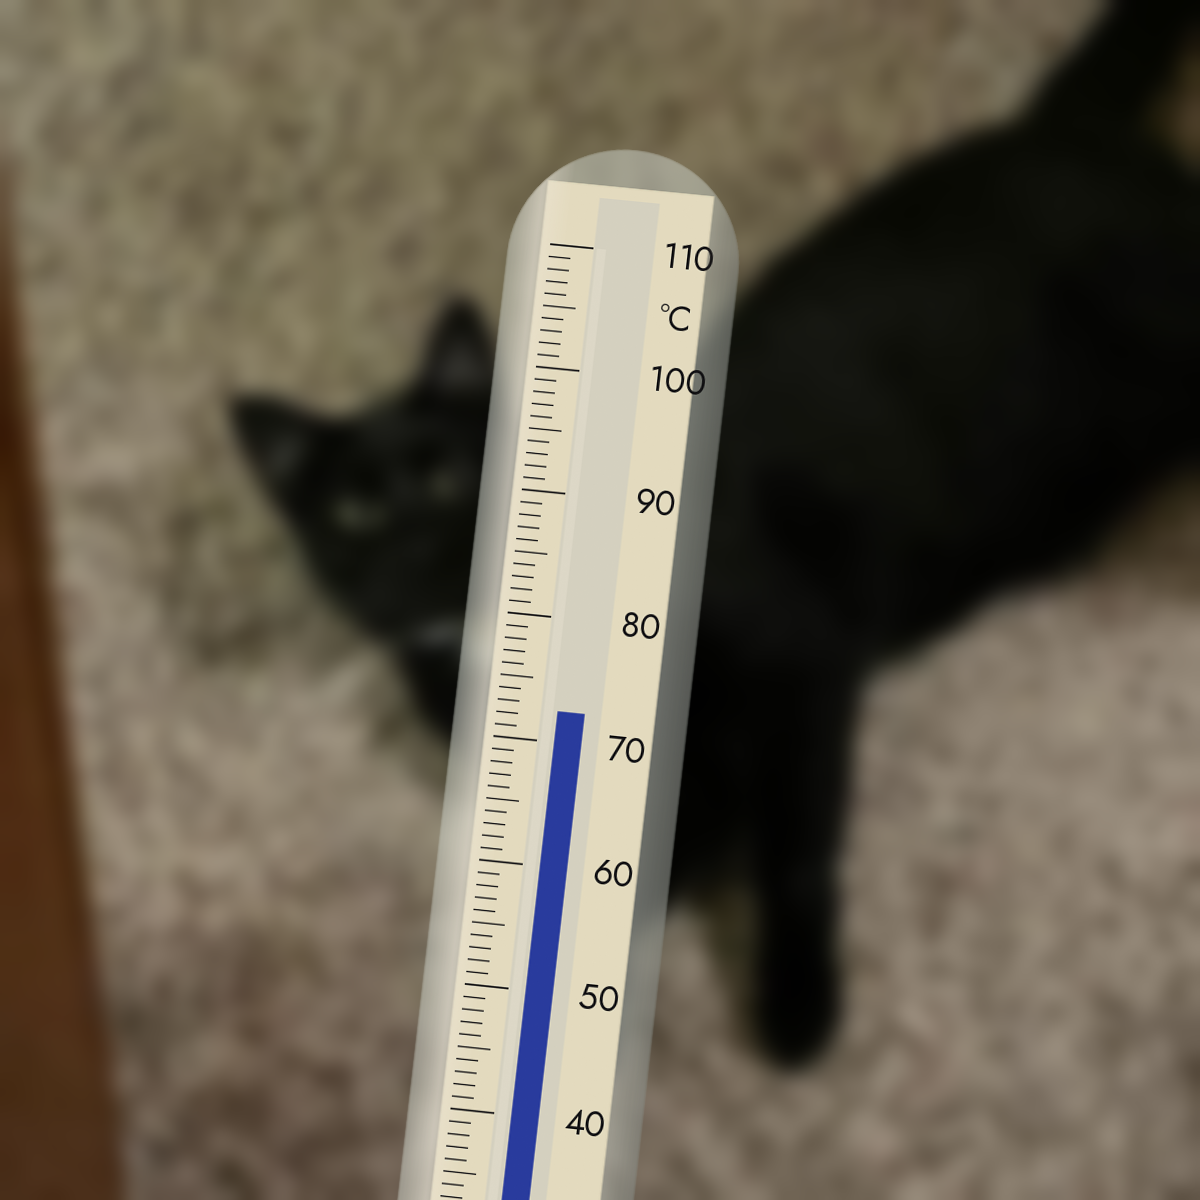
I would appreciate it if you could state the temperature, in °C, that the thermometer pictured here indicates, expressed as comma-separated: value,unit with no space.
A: 72.5,°C
